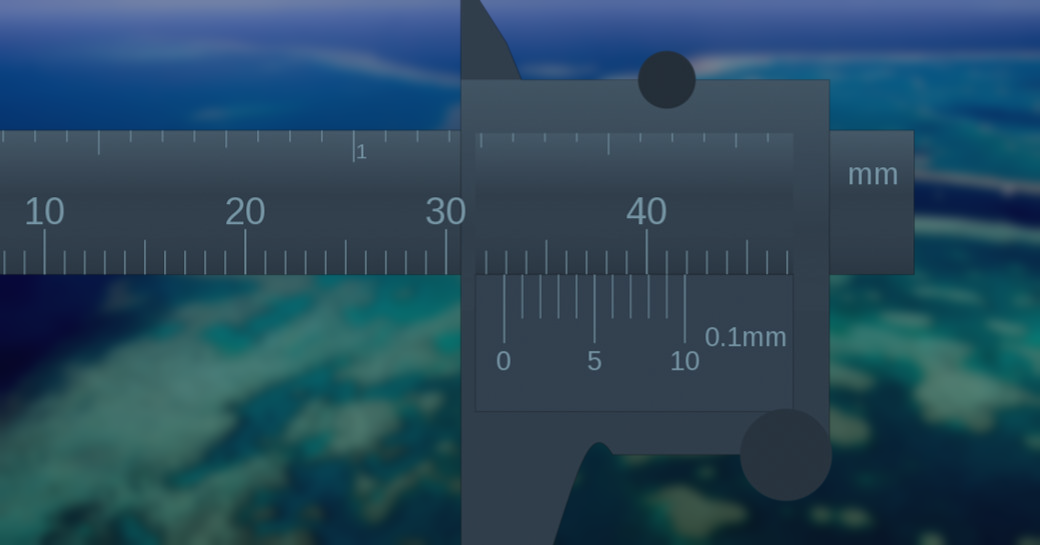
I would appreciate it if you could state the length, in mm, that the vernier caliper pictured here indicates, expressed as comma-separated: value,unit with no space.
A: 32.9,mm
